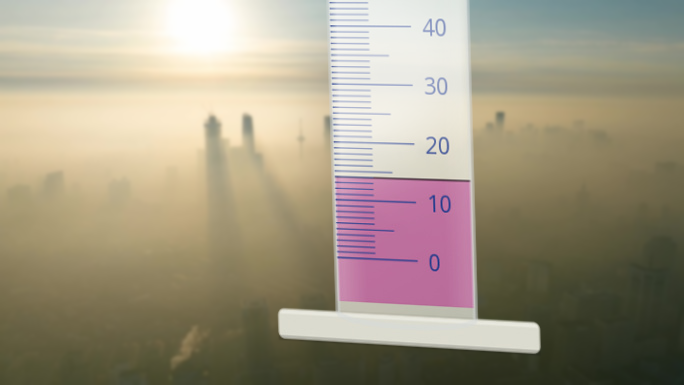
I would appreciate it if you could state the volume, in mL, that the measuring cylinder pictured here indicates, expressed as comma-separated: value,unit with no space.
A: 14,mL
